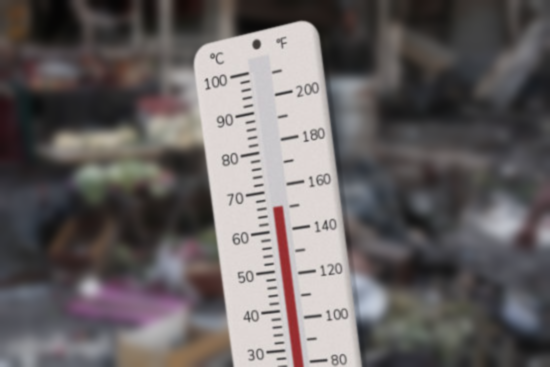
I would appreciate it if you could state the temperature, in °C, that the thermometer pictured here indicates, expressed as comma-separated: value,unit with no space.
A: 66,°C
